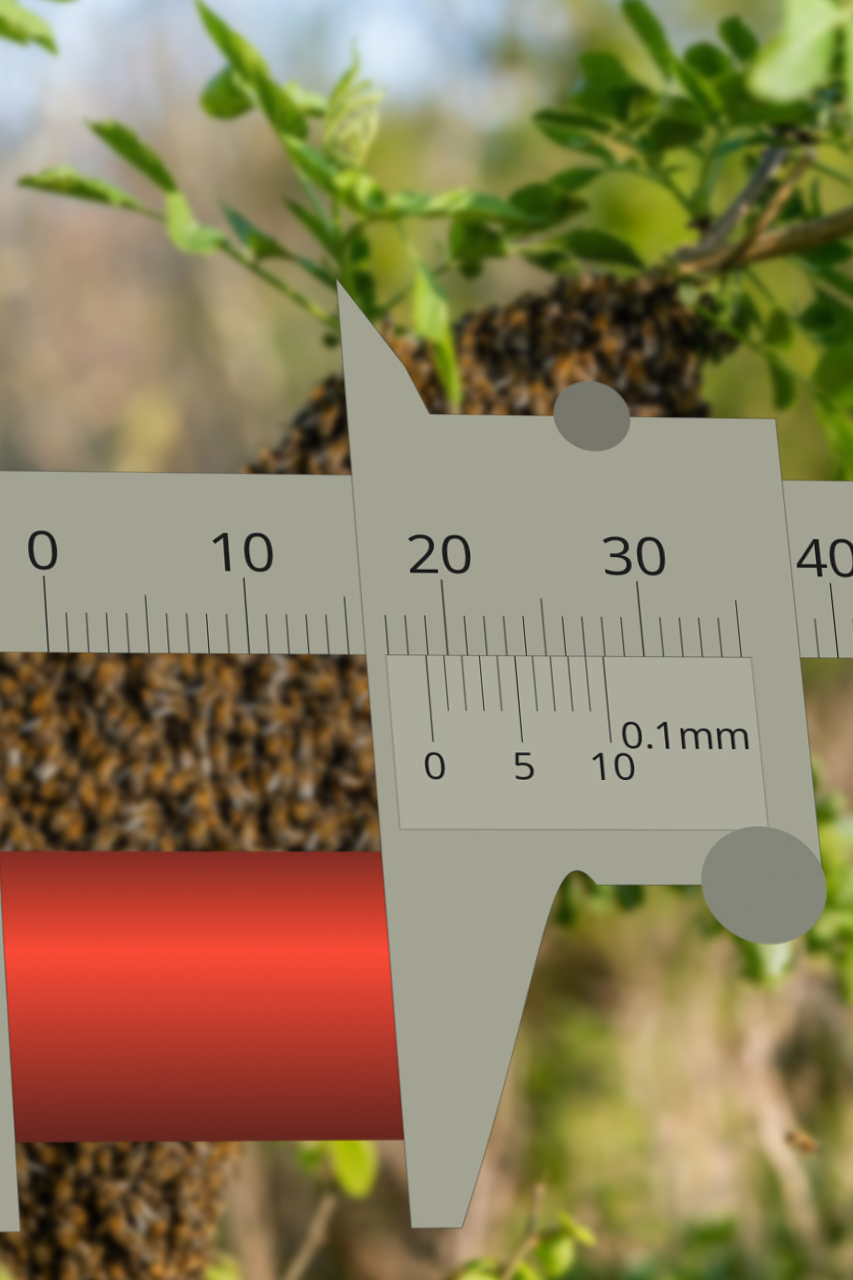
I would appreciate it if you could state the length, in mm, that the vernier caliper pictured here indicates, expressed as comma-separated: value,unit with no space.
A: 18.9,mm
